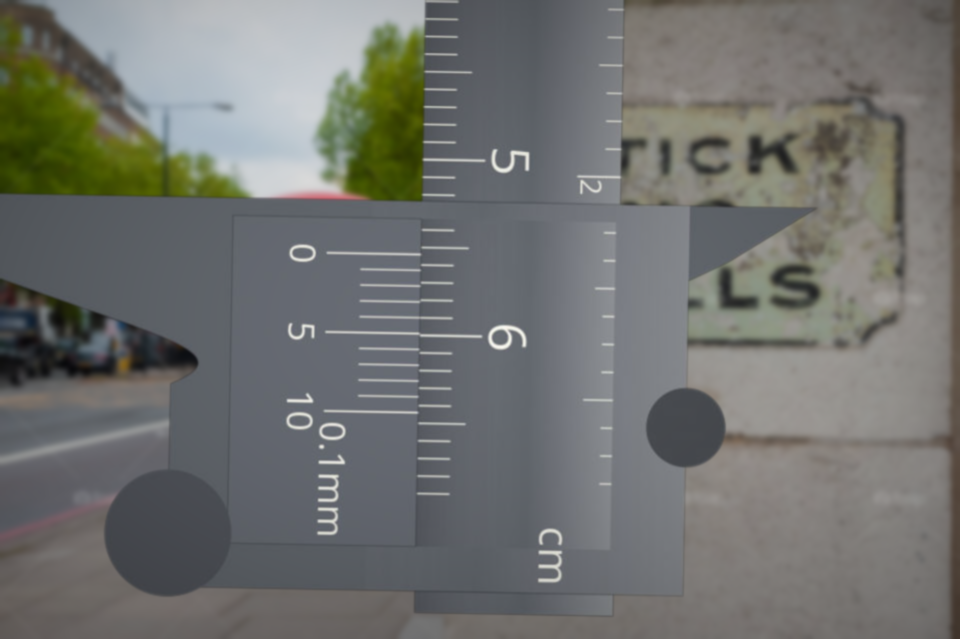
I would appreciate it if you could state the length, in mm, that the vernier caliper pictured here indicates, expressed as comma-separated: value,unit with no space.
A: 55.4,mm
